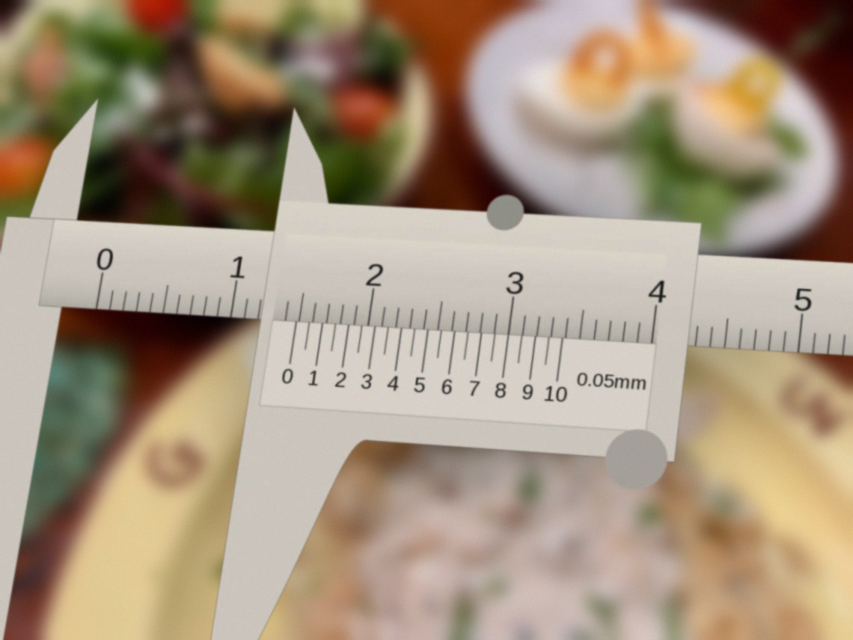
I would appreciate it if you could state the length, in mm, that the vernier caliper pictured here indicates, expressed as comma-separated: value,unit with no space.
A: 14.8,mm
